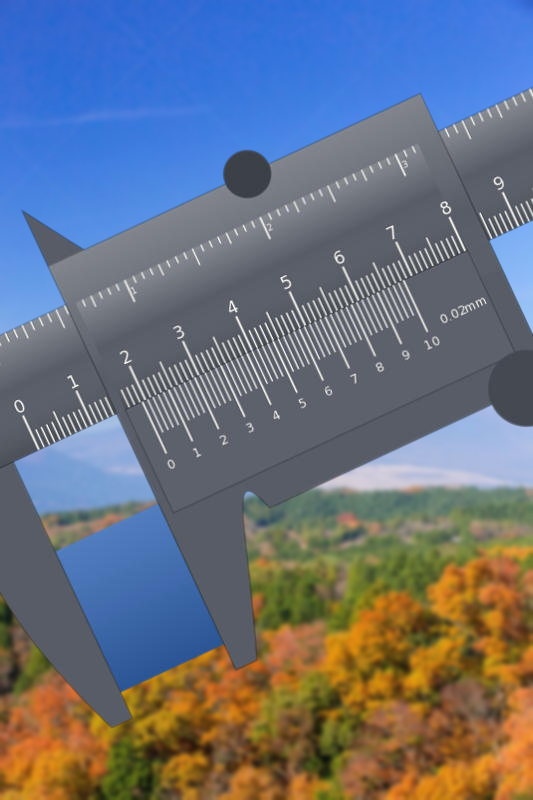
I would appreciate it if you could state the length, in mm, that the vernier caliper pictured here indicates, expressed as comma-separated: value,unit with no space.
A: 19.4,mm
